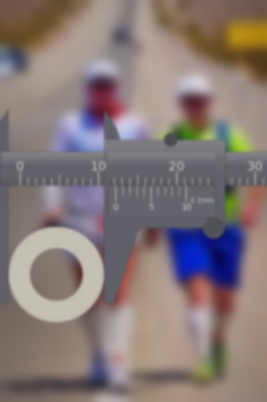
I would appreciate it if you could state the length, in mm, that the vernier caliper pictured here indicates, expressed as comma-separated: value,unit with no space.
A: 12.2,mm
